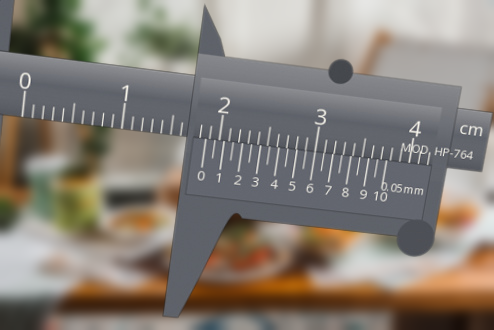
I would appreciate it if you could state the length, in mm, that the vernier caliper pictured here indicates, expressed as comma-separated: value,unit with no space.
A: 18.6,mm
